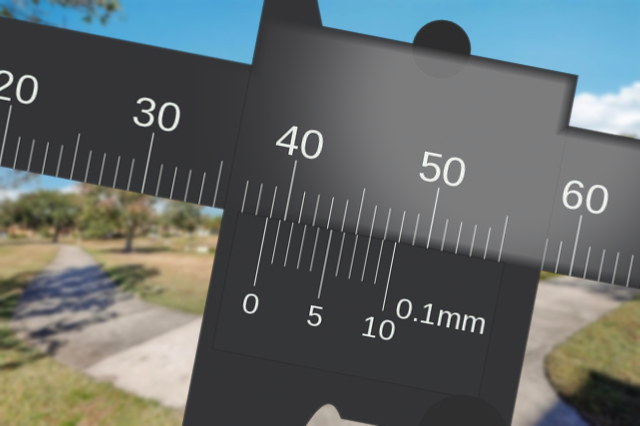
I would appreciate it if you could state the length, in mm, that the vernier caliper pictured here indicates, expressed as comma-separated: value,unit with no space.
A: 38.8,mm
